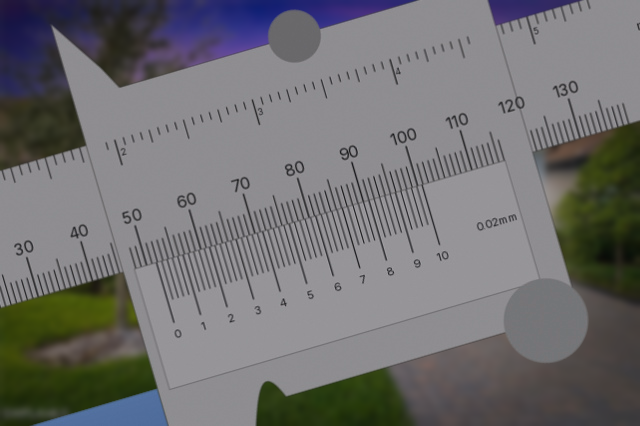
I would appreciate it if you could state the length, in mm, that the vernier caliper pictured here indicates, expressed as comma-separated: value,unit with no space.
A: 51.8,mm
